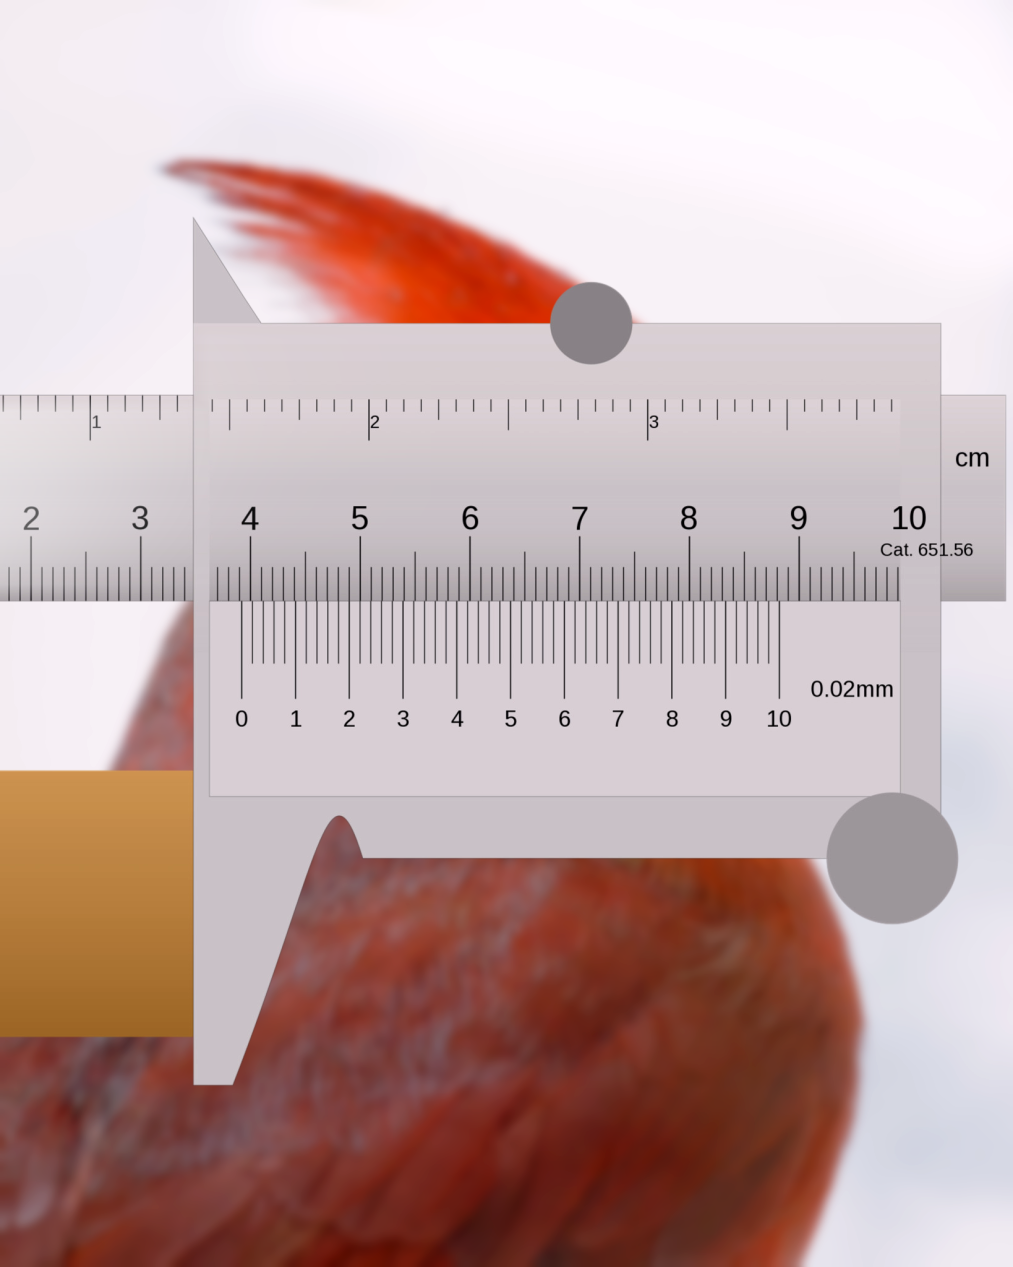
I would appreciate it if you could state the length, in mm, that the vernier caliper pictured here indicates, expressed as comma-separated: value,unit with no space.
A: 39.2,mm
